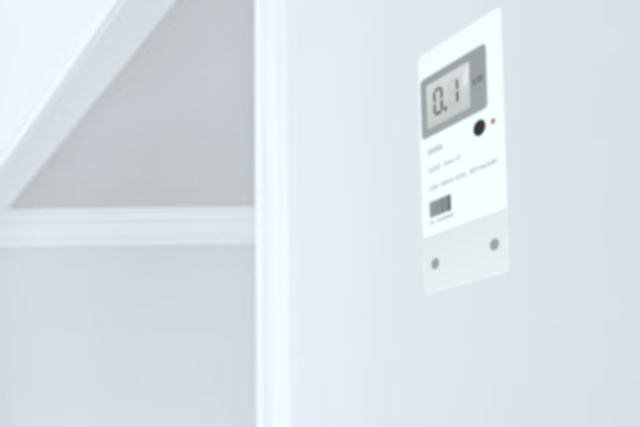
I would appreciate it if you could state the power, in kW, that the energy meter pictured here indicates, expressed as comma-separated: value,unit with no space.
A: 0.1,kW
